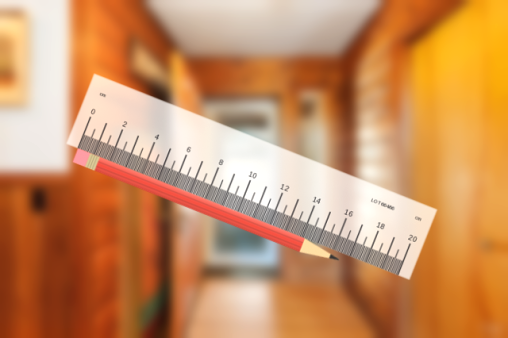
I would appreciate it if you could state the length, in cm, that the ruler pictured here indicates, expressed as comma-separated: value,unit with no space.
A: 16.5,cm
